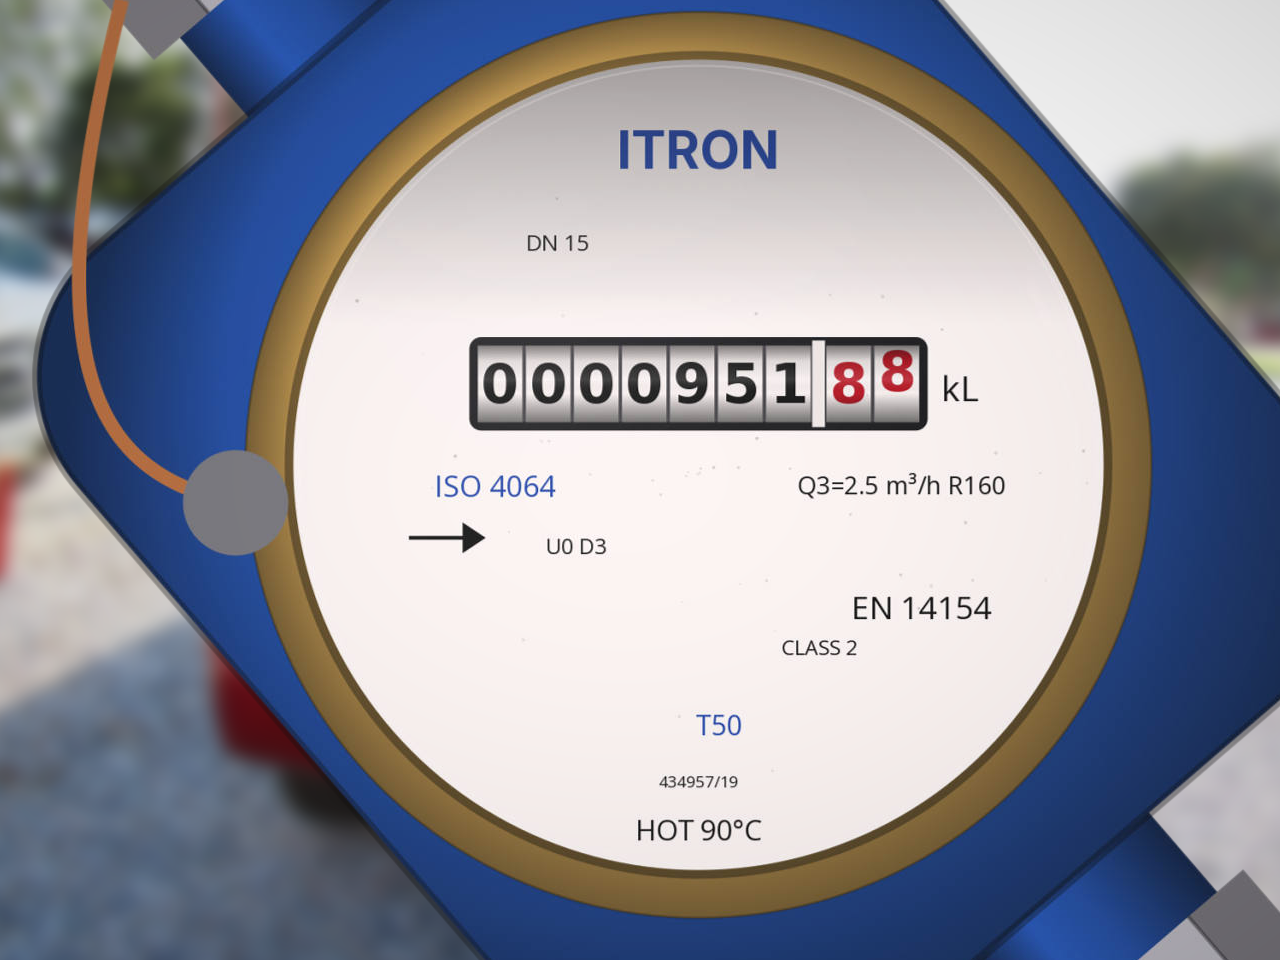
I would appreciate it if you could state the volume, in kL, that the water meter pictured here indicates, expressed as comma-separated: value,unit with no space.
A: 951.88,kL
